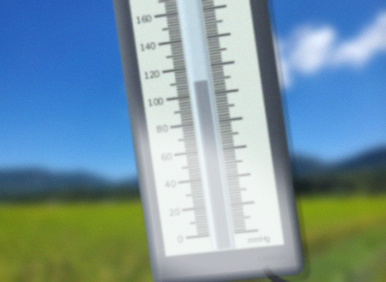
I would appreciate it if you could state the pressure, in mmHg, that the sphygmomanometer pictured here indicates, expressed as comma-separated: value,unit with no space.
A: 110,mmHg
